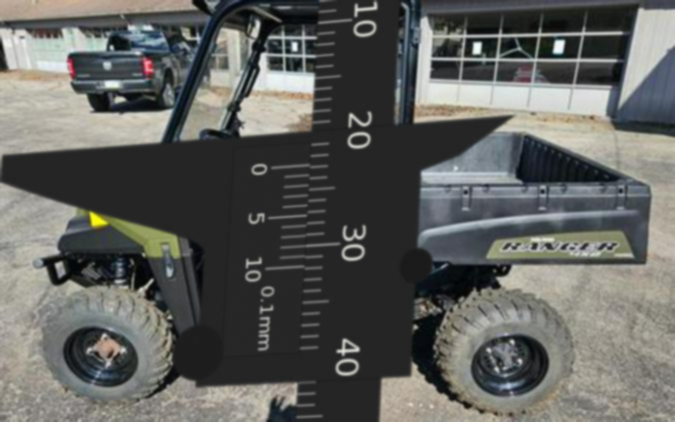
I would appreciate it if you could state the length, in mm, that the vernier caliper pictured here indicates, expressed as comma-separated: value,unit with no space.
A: 22.8,mm
